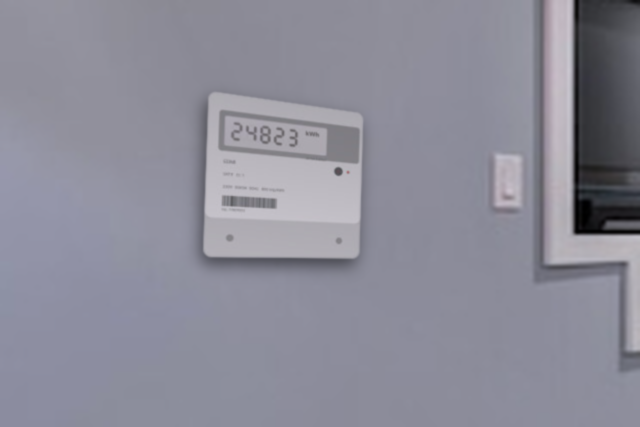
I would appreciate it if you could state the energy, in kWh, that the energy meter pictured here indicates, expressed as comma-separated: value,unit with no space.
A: 24823,kWh
